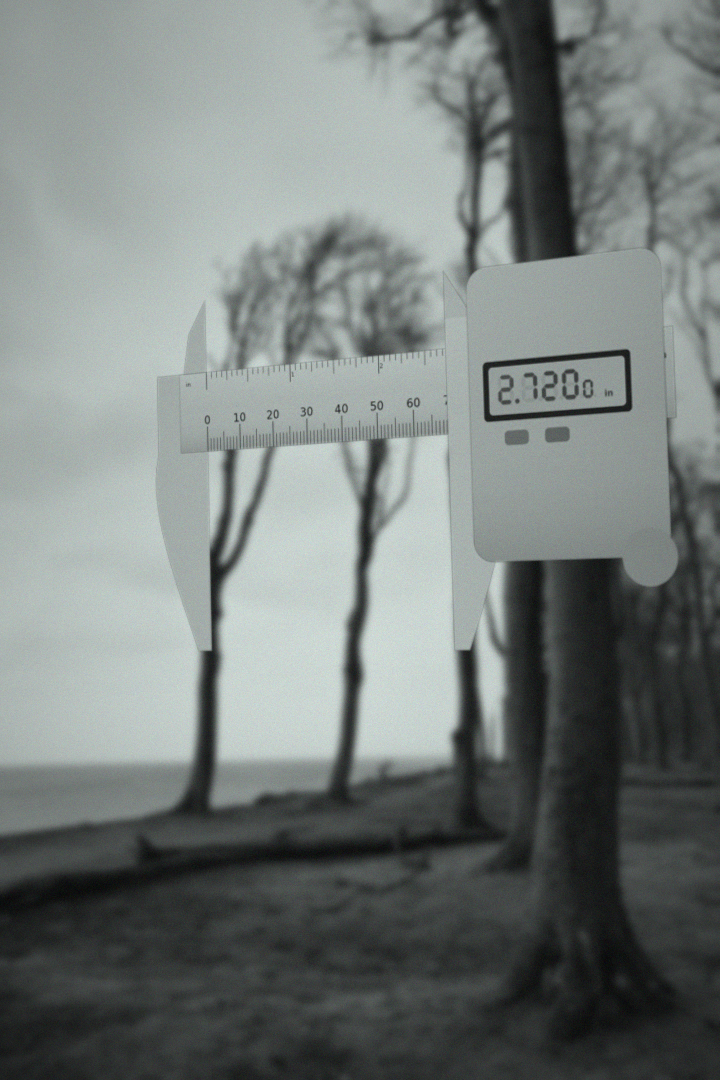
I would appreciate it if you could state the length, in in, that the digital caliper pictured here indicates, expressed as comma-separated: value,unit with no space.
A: 2.7200,in
